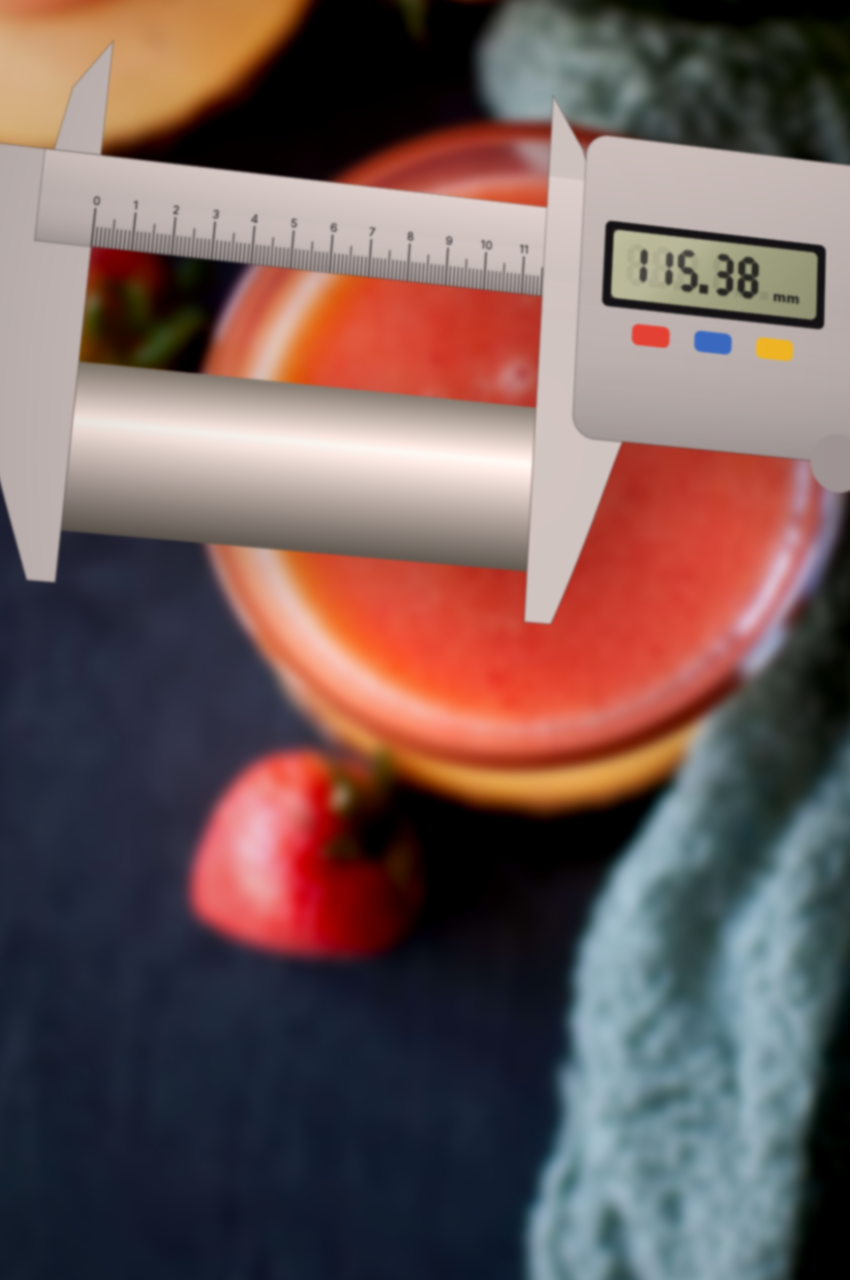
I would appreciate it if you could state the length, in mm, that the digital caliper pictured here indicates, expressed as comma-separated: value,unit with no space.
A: 115.38,mm
